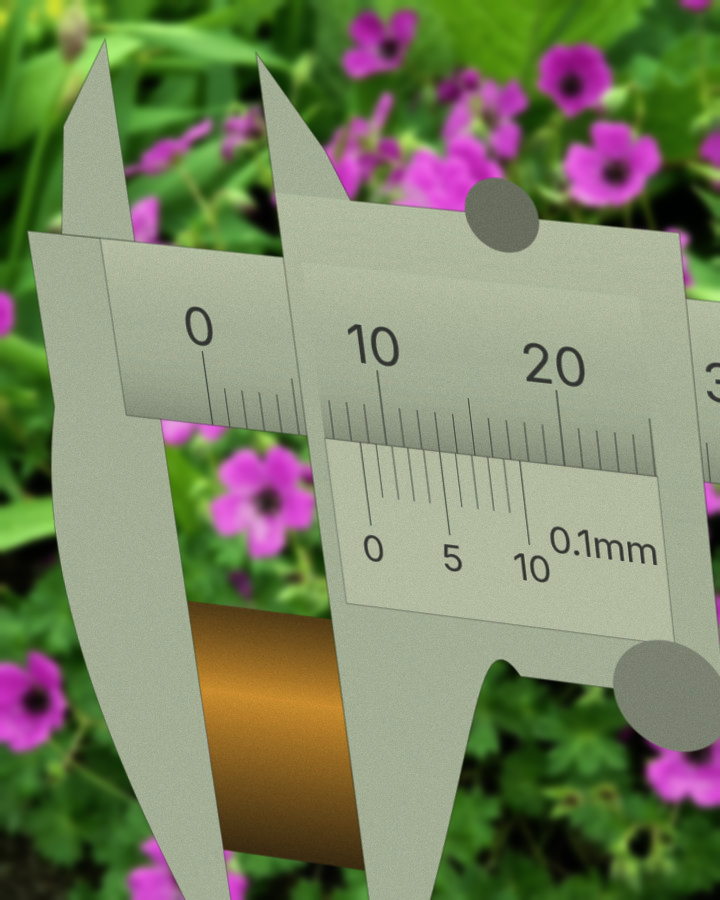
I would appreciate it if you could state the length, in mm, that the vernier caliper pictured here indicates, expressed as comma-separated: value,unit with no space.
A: 8.5,mm
